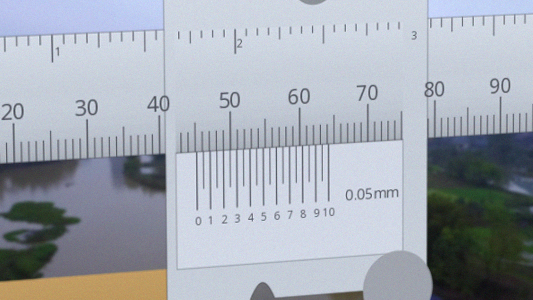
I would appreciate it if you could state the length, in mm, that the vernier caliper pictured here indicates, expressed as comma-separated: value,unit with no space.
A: 45.2,mm
